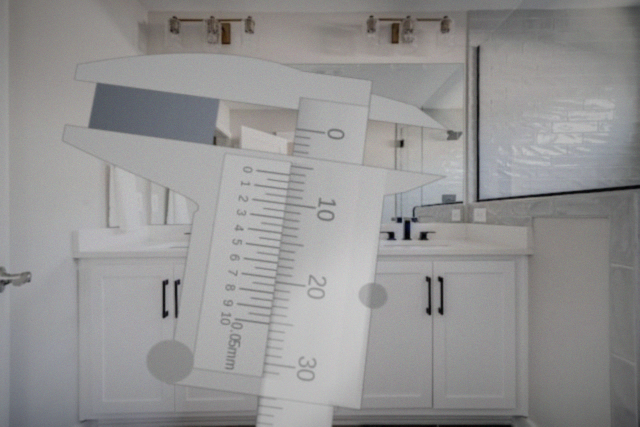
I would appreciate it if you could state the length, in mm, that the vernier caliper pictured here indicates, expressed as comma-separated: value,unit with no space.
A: 6.2,mm
